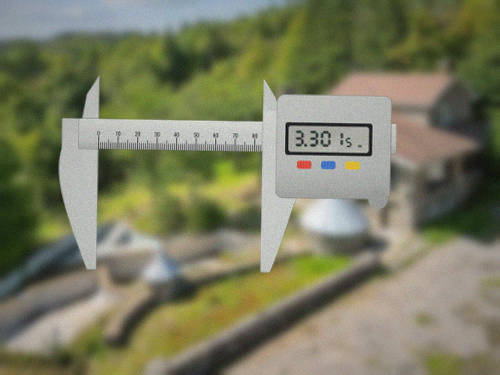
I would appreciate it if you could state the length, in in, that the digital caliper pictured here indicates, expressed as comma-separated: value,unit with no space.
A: 3.3015,in
